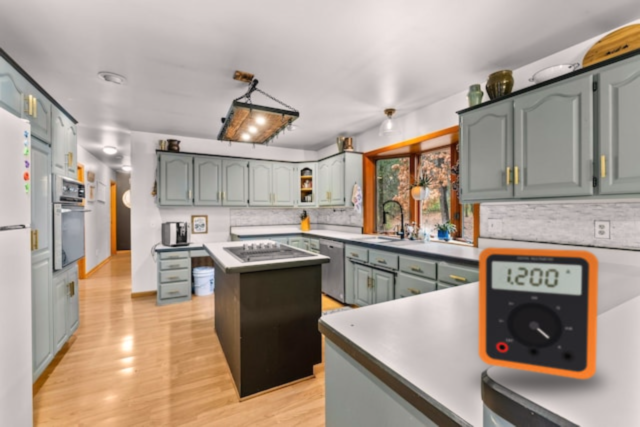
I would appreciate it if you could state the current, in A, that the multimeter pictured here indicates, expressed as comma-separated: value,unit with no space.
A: 1.200,A
